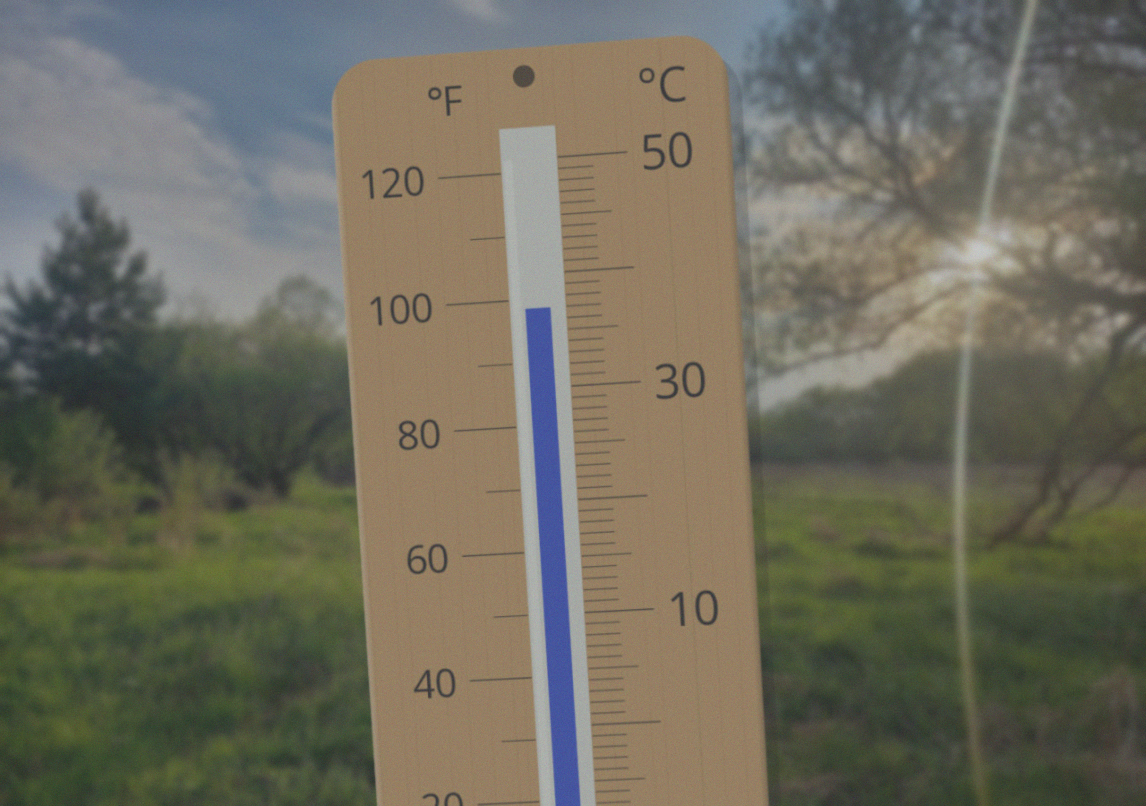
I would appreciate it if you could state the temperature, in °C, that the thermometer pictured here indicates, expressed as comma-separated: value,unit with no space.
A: 37,°C
